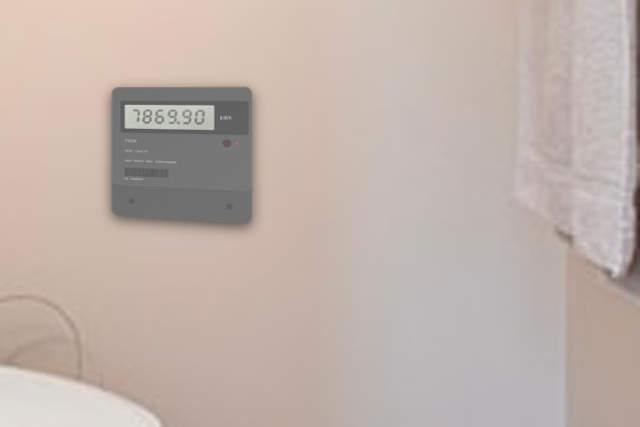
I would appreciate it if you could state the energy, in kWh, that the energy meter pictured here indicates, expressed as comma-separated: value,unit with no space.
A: 7869.90,kWh
